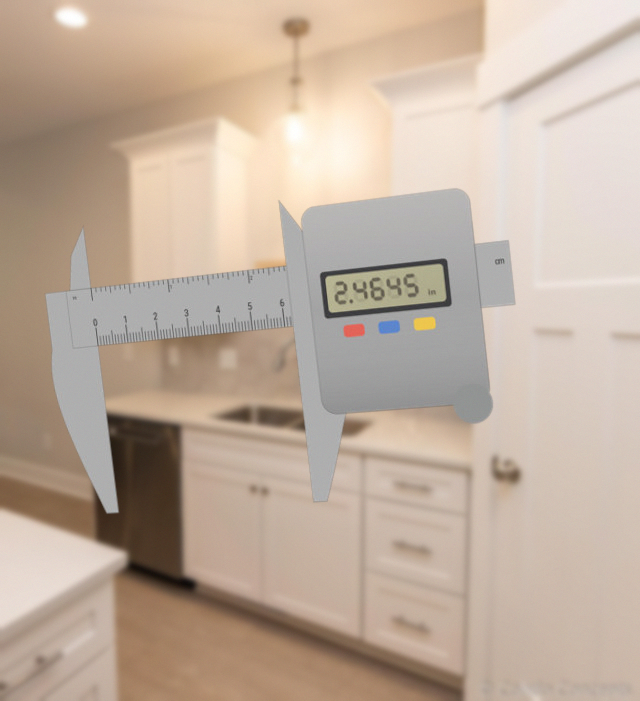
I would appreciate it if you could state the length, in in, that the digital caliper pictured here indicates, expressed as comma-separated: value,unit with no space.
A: 2.4645,in
